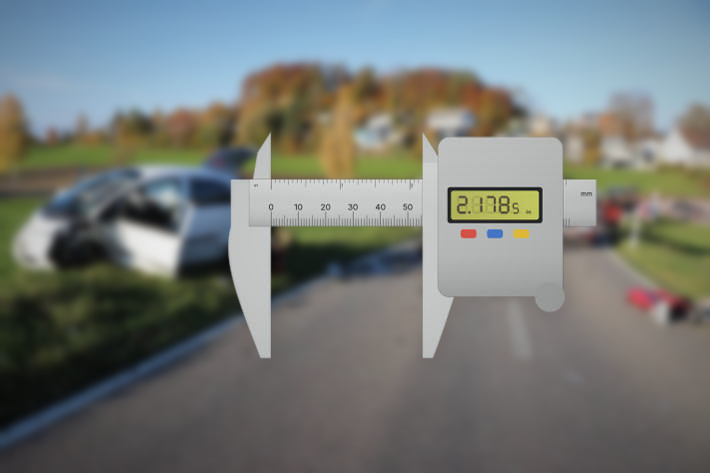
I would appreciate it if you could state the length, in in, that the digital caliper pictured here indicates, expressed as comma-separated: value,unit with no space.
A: 2.1785,in
